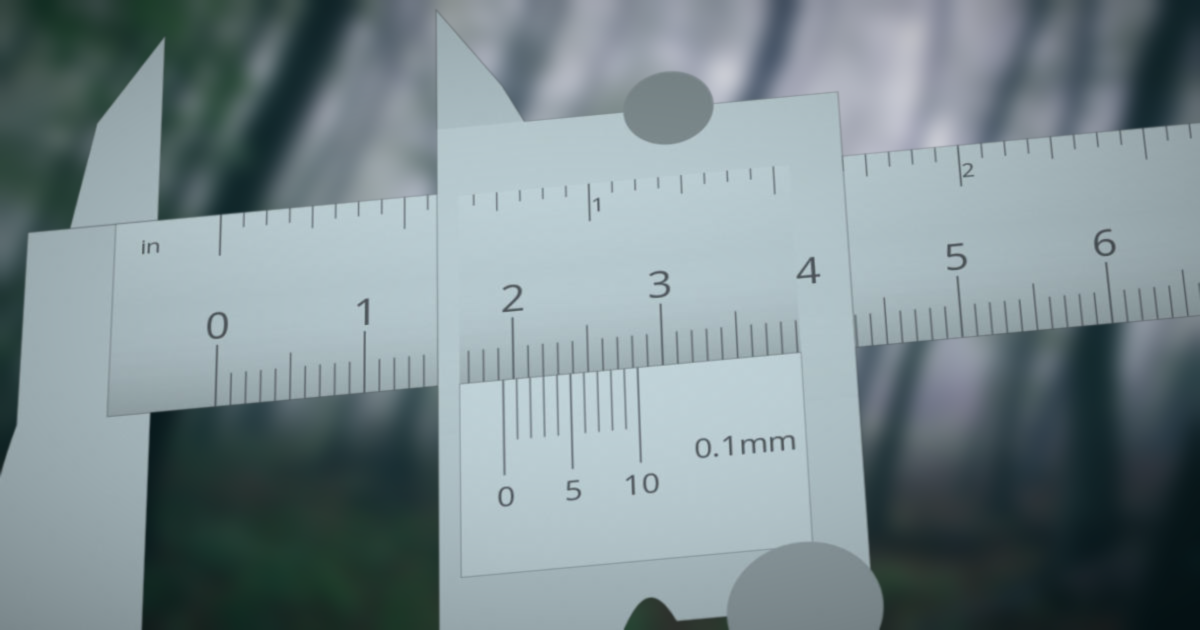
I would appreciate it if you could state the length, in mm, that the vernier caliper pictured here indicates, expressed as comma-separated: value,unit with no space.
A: 19.3,mm
